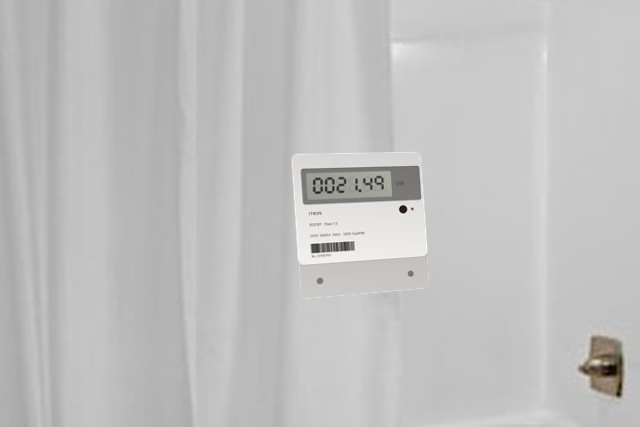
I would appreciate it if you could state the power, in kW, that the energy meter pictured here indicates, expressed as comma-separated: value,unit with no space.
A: 21.49,kW
